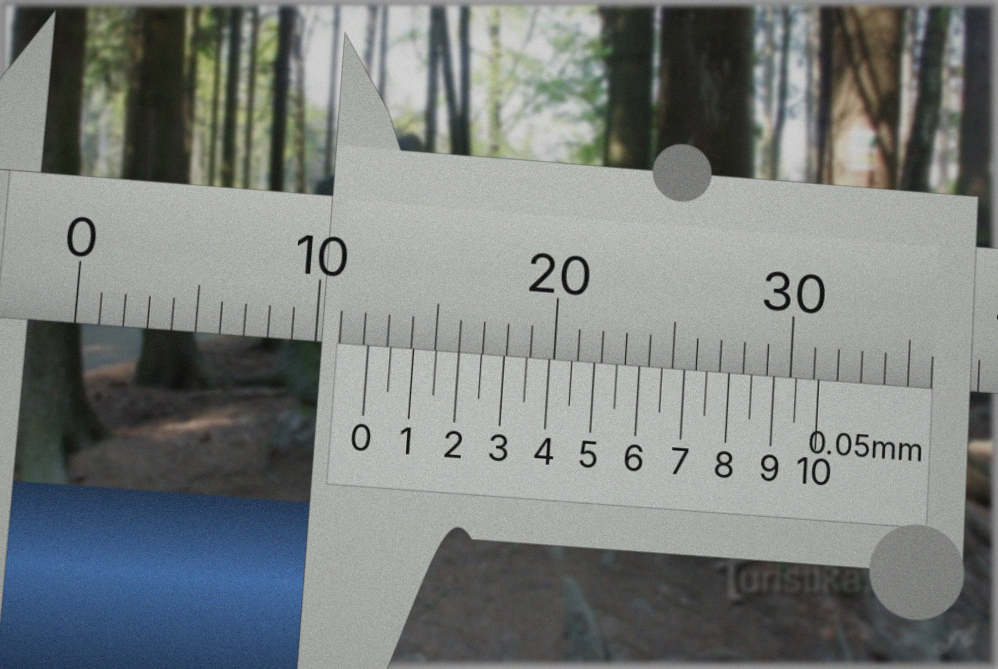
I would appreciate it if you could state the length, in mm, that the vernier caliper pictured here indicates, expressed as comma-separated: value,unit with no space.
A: 12.2,mm
